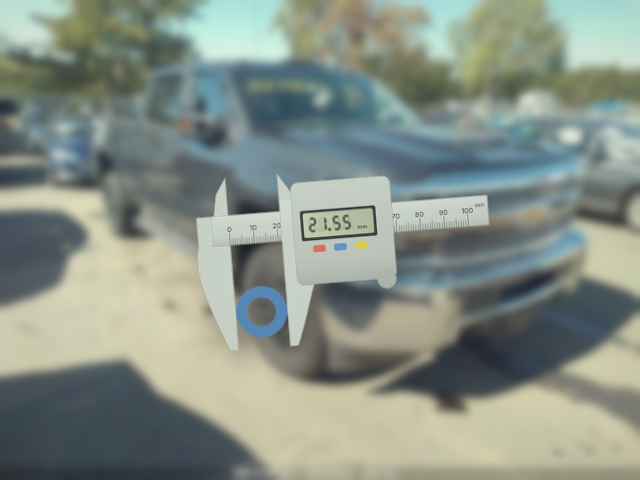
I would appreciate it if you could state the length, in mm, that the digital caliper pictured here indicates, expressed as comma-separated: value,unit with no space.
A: 21.55,mm
